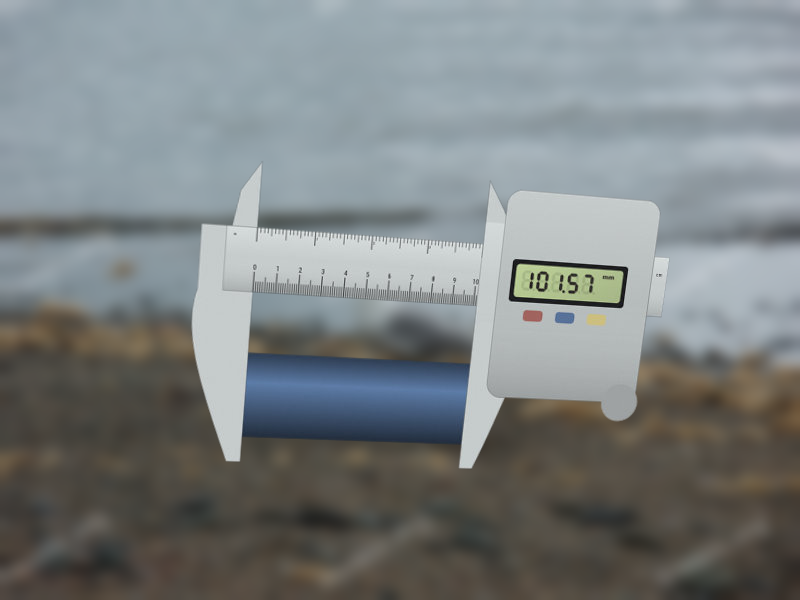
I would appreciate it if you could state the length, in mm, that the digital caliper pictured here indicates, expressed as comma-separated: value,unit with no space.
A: 101.57,mm
